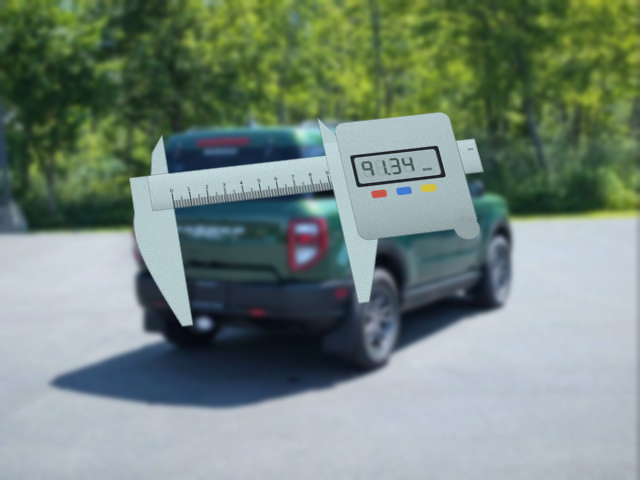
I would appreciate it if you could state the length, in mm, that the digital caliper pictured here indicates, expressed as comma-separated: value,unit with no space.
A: 91.34,mm
